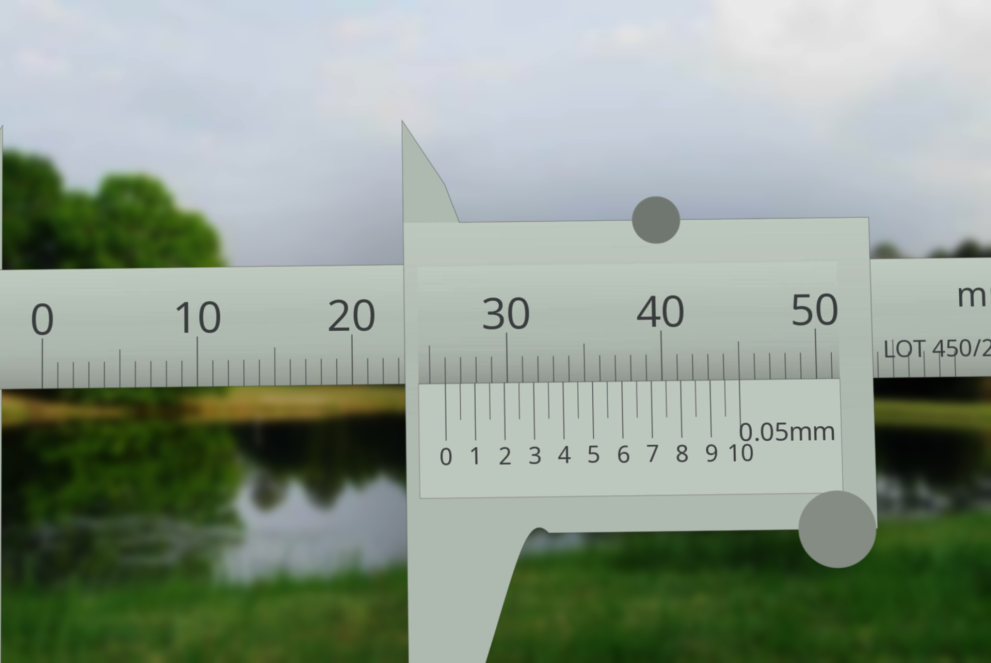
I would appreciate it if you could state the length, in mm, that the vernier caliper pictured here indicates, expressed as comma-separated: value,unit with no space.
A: 26.0,mm
